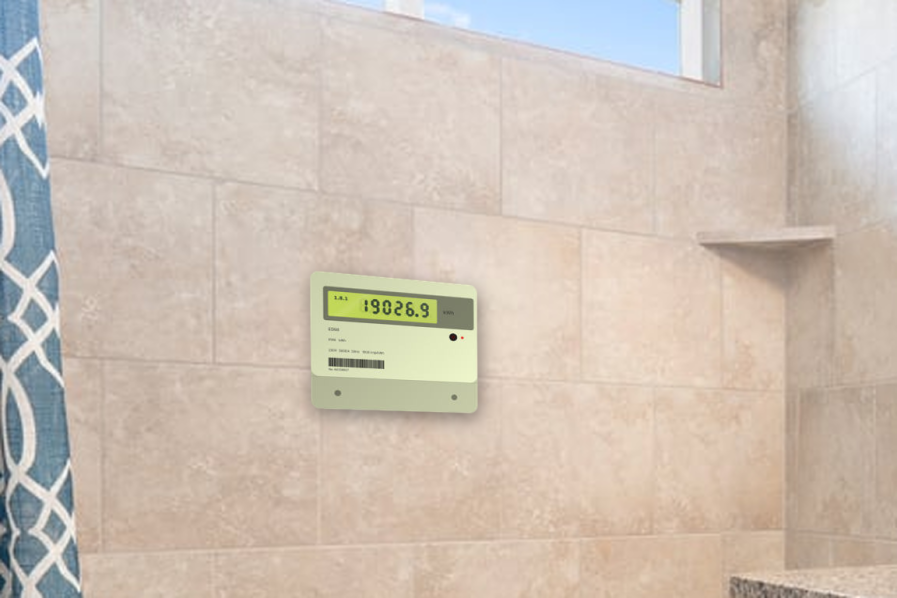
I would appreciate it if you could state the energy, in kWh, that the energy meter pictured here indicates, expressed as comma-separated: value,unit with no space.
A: 19026.9,kWh
